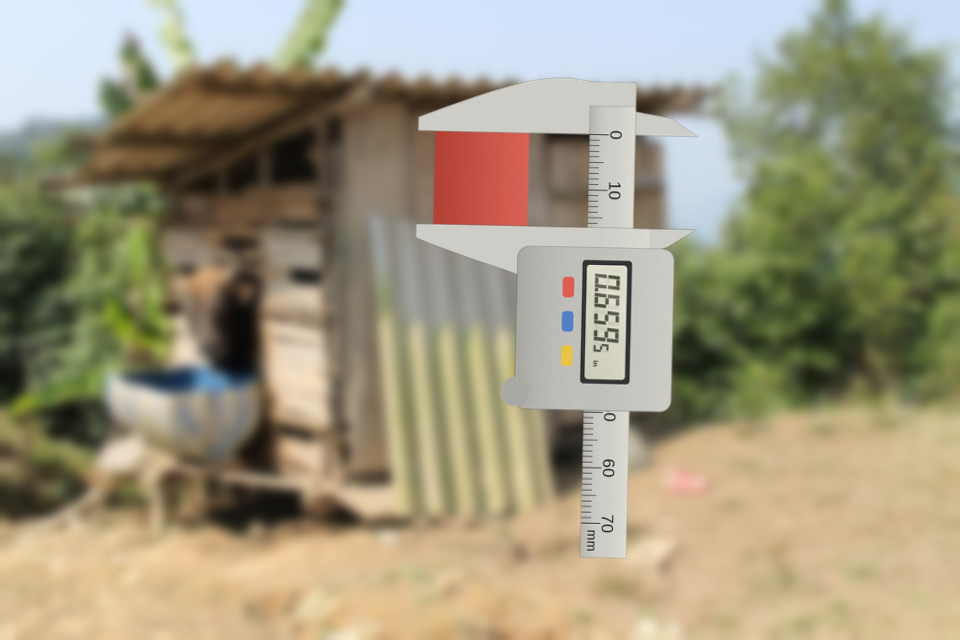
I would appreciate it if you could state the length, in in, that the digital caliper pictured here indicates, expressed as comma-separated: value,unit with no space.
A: 0.6595,in
